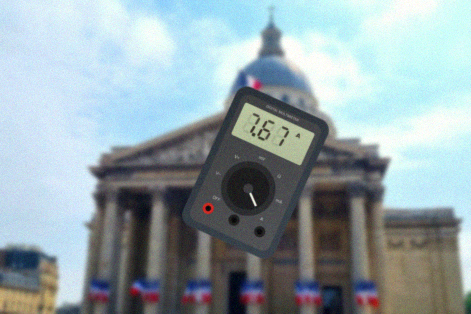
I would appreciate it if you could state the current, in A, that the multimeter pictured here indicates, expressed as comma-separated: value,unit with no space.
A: 7.67,A
